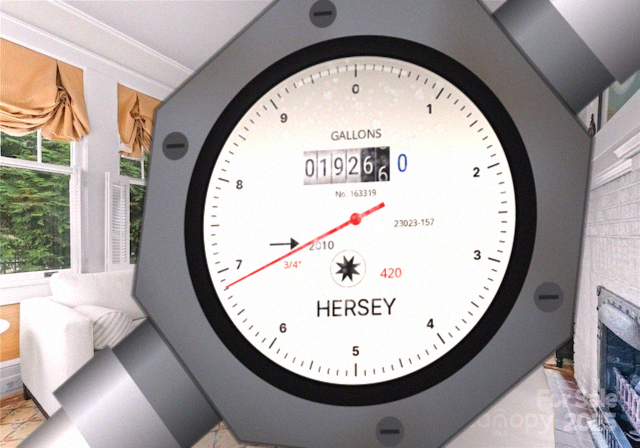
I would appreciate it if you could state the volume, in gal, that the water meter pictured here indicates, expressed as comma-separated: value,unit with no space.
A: 192656.8,gal
